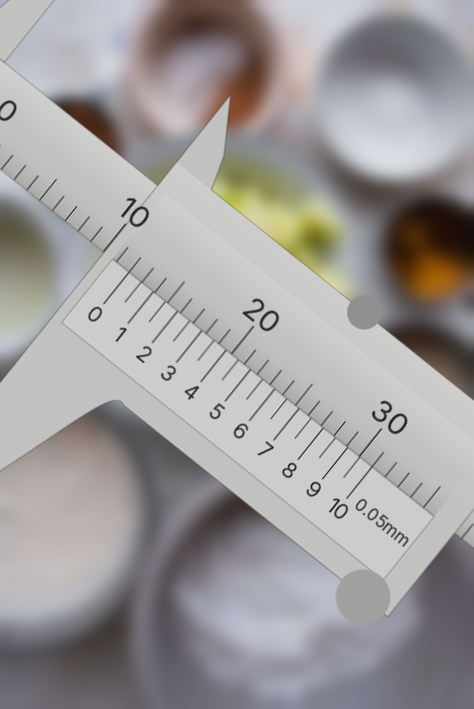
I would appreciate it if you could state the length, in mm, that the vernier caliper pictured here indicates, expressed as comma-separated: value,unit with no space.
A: 12.0,mm
